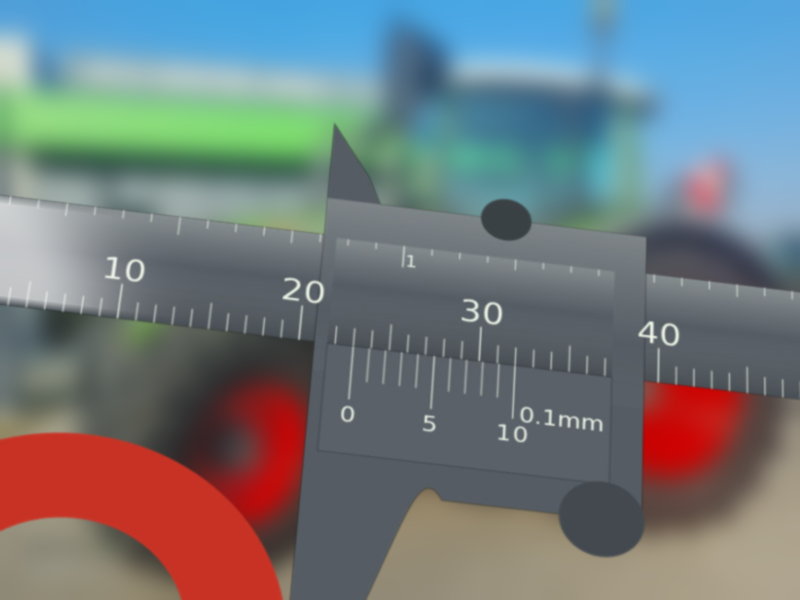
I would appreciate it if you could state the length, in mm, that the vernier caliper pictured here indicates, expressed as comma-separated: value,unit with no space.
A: 23.0,mm
